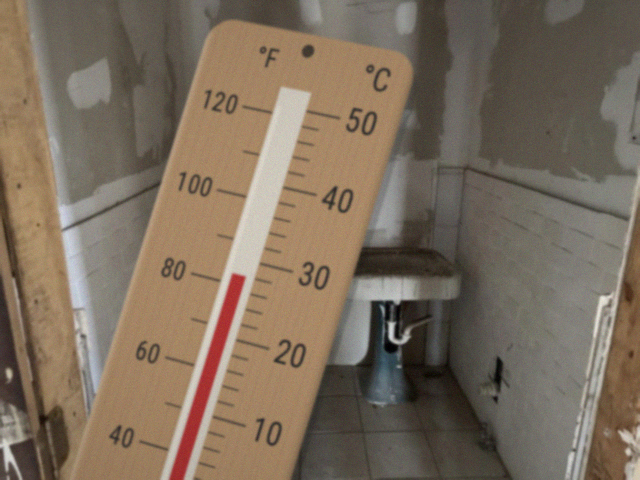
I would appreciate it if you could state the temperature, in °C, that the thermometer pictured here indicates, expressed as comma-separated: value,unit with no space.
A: 28,°C
